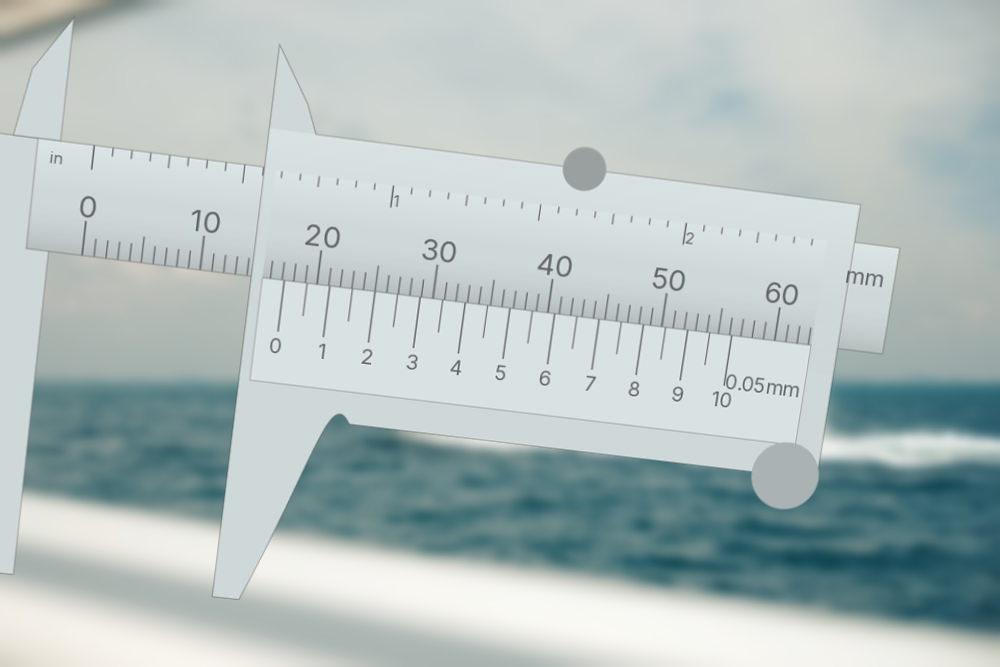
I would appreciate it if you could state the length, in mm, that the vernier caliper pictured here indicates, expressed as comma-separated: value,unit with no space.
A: 17.2,mm
